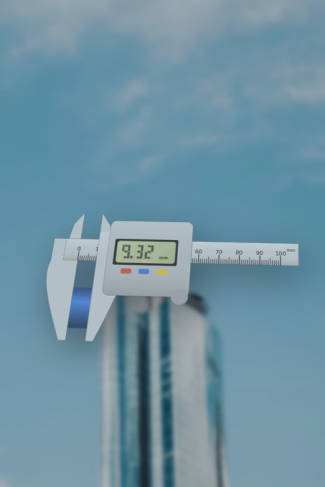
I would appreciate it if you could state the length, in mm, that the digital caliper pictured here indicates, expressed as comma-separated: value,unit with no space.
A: 9.32,mm
